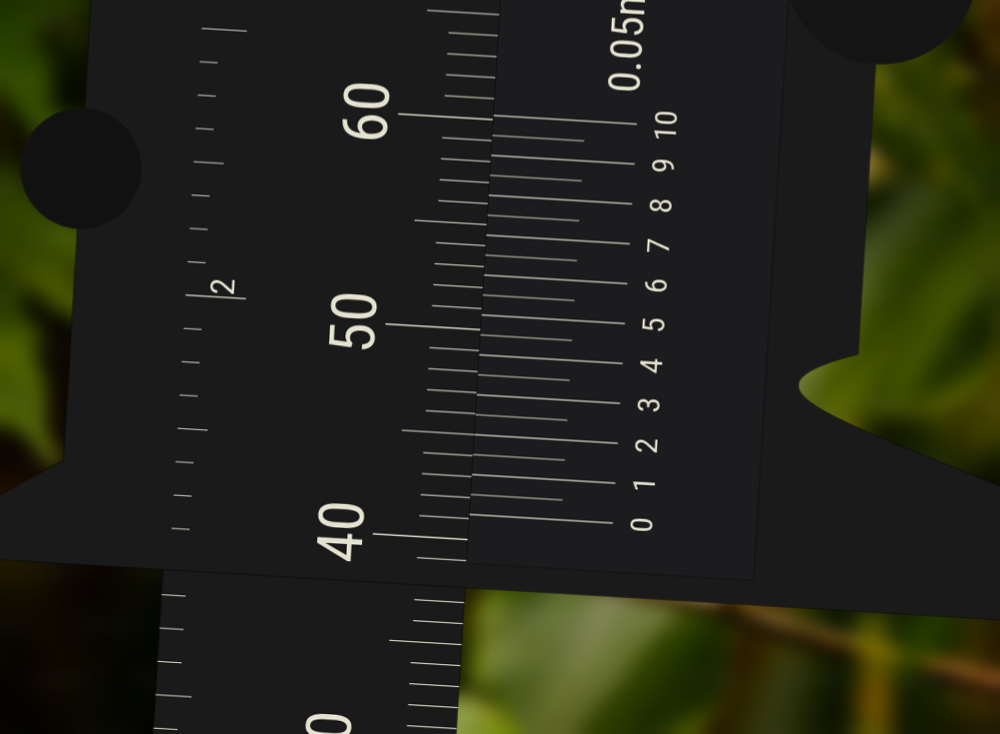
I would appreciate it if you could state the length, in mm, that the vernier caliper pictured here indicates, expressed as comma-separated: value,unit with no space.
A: 41.2,mm
